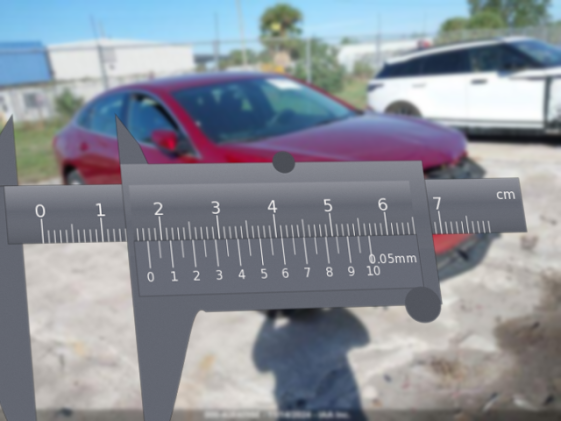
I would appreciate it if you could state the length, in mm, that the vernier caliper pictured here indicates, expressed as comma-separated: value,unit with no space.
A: 17.6,mm
